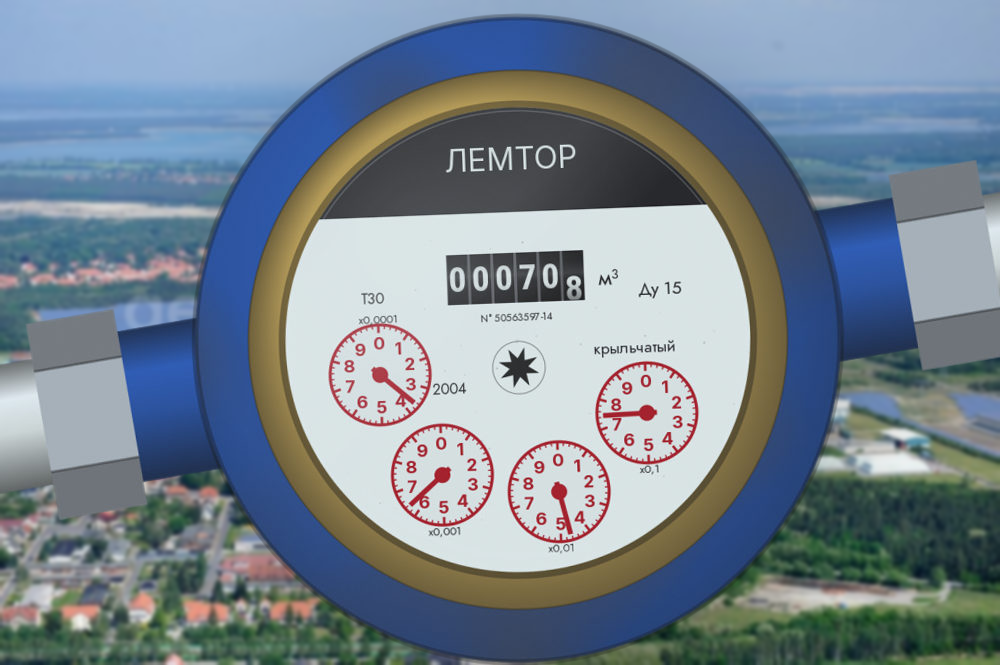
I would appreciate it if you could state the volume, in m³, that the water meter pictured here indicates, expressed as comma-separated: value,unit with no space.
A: 707.7463,m³
